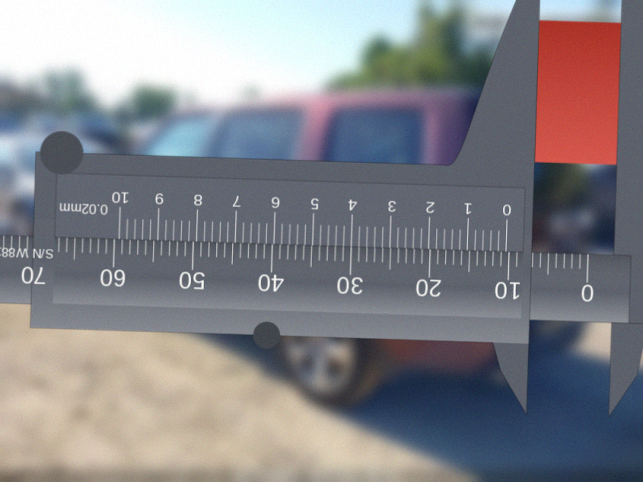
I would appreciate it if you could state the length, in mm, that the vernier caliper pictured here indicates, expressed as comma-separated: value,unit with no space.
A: 10.4,mm
